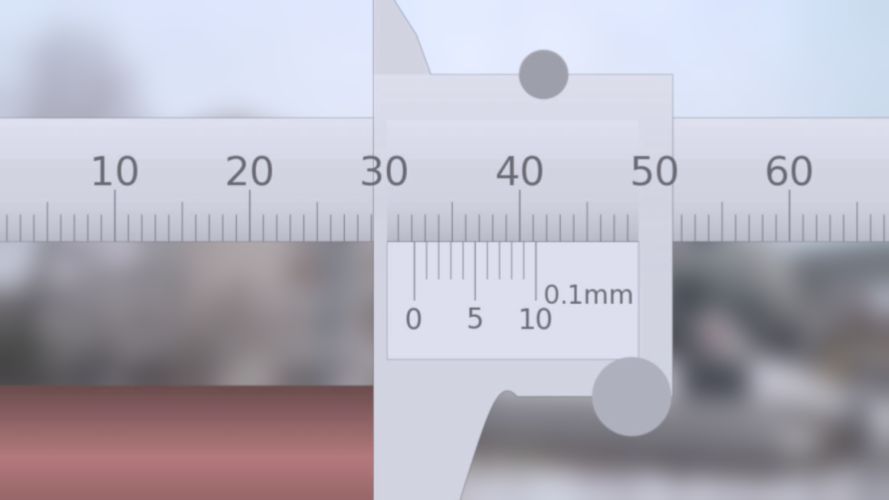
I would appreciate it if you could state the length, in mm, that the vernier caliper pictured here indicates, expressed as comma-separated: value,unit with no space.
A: 32.2,mm
